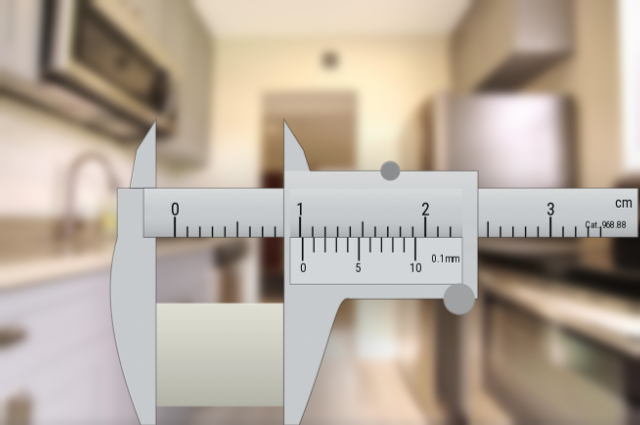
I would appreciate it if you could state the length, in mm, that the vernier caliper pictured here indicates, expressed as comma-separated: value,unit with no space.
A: 10.2,mm
